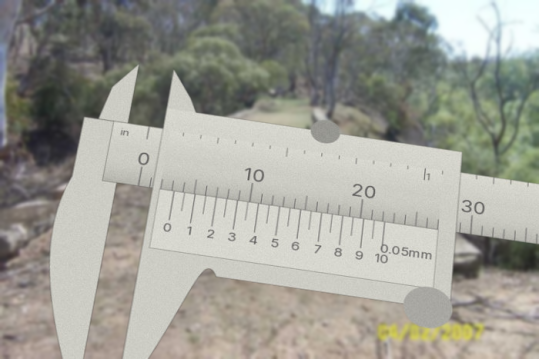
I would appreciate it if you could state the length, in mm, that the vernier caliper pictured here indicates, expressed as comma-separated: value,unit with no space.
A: 3.2,mm
